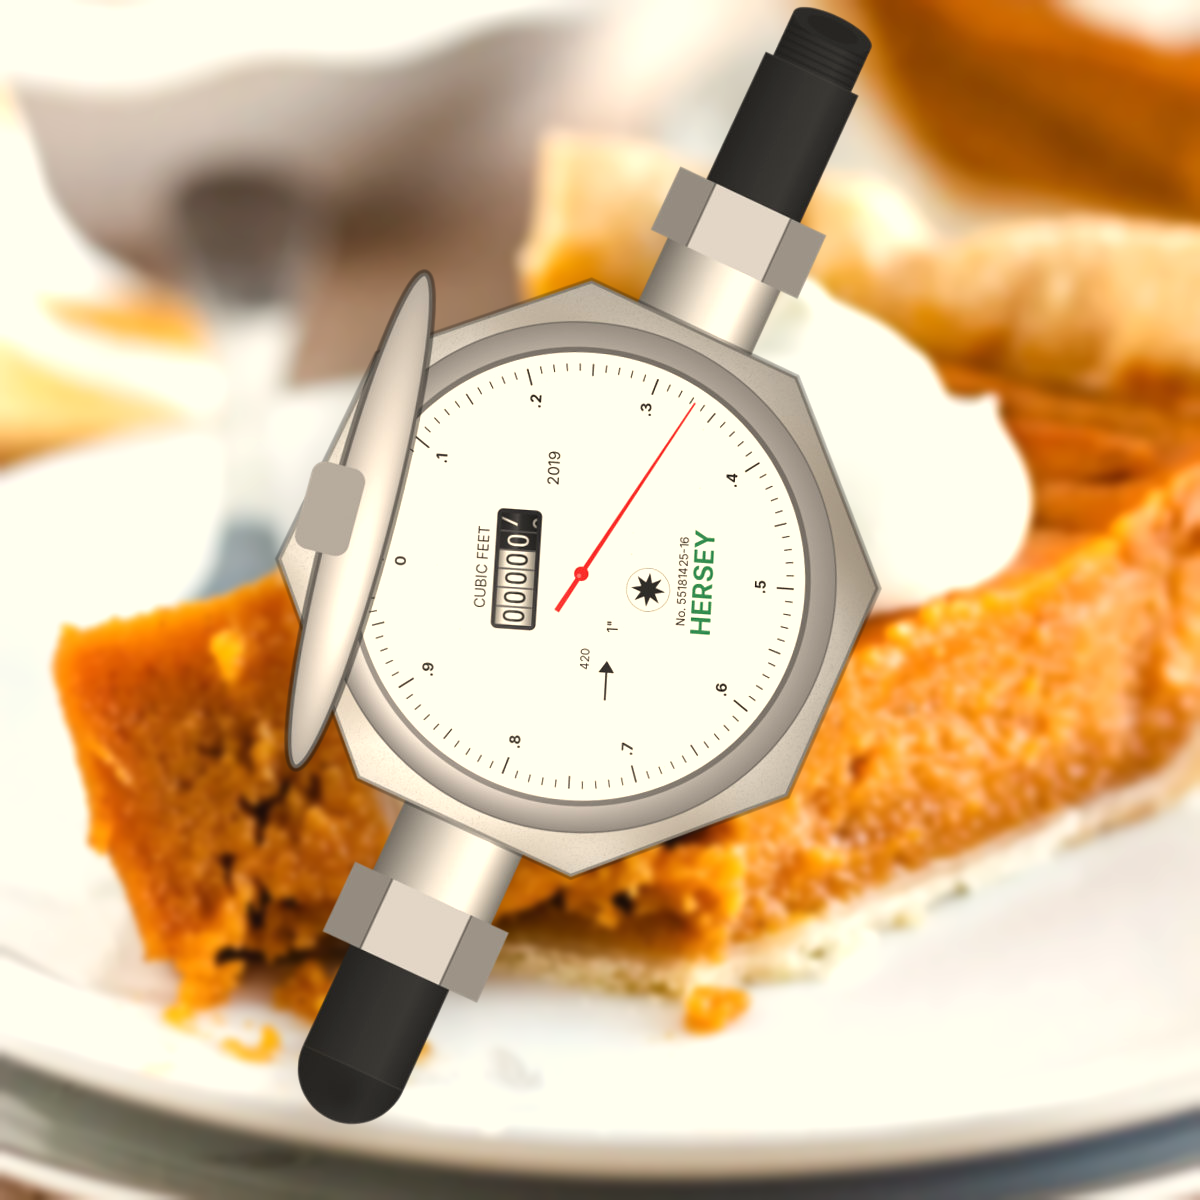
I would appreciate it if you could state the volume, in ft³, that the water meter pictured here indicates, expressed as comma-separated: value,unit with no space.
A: 7.33,ft³
